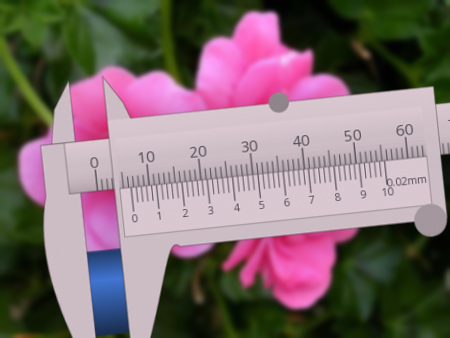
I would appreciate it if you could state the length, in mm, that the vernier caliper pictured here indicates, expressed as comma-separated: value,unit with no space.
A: 6.5,mm
